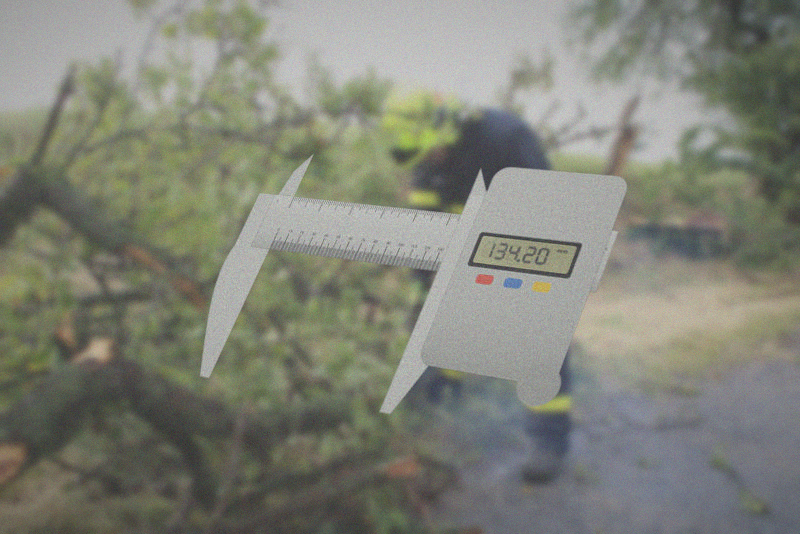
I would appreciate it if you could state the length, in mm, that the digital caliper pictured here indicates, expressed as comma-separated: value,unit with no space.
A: 134.20,mm
